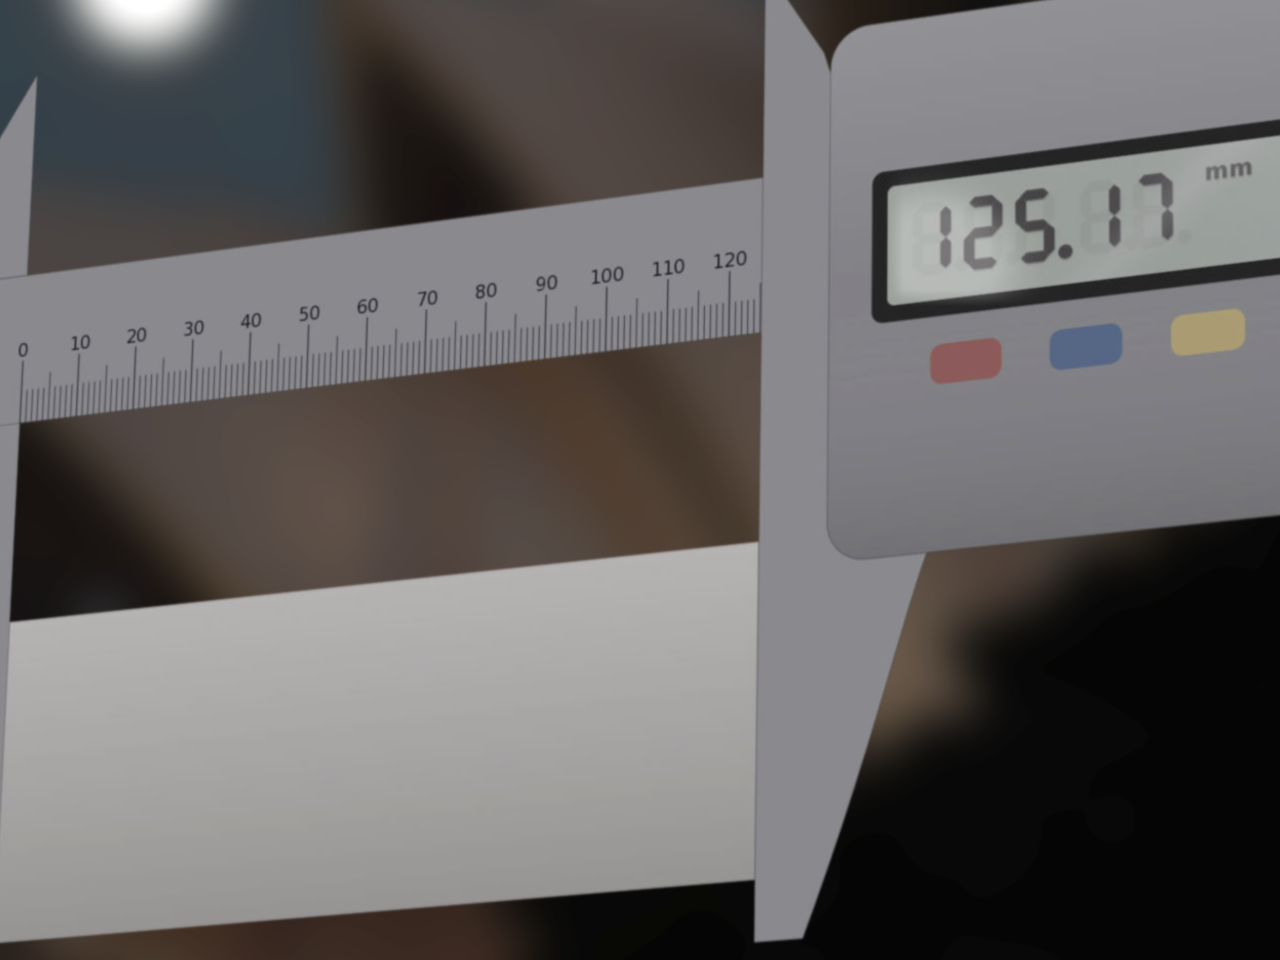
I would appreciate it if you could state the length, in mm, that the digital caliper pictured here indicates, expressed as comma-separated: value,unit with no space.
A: 125.17,mm
